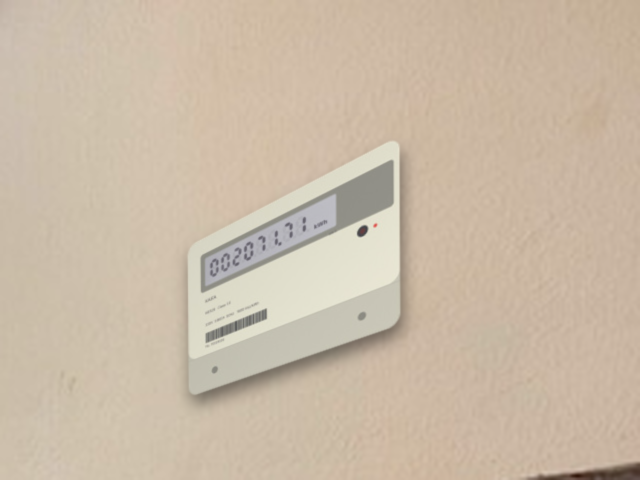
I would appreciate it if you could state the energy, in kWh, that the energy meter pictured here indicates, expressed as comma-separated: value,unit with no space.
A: 2071.71,kWh
